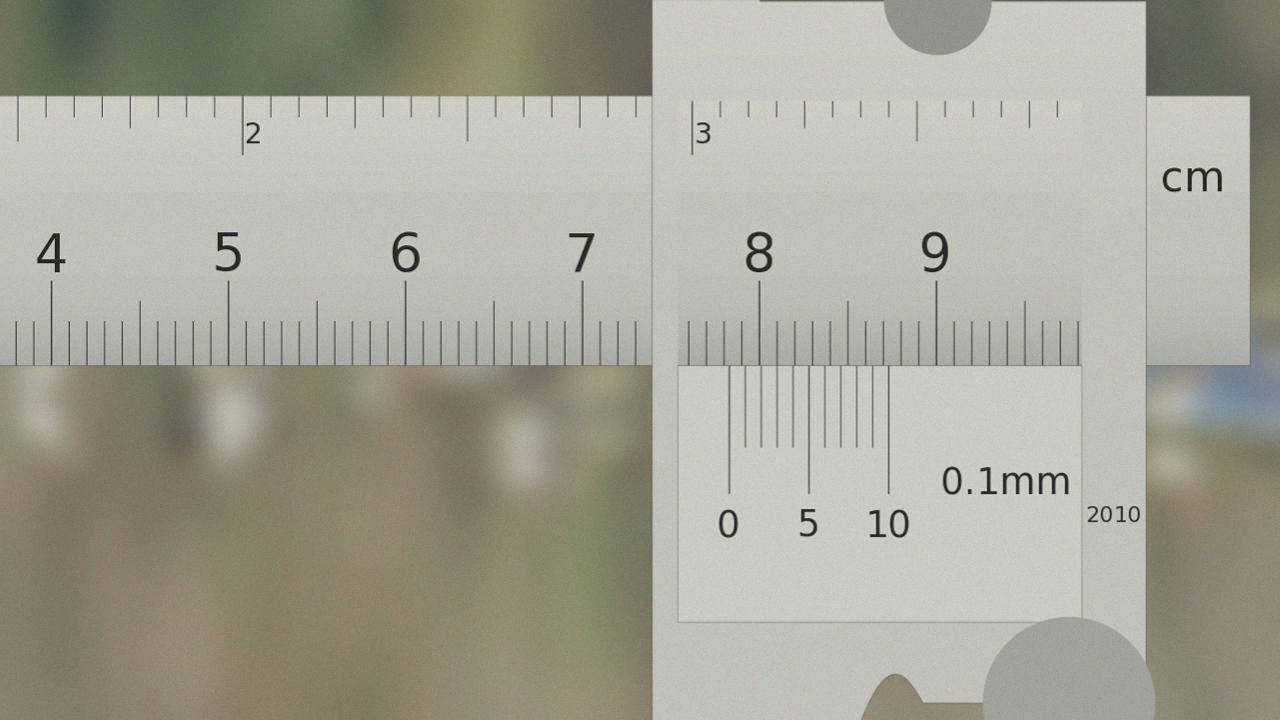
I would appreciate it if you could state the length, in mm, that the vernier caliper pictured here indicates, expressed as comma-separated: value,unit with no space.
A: 78.3,mm
